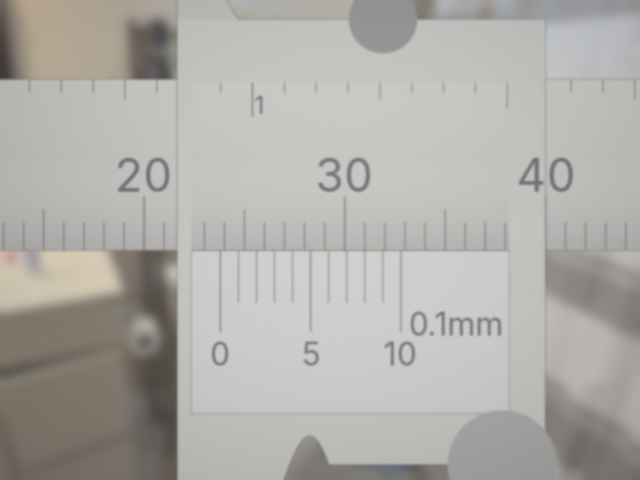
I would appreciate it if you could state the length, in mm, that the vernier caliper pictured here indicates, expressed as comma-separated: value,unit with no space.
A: 23.8,mm
